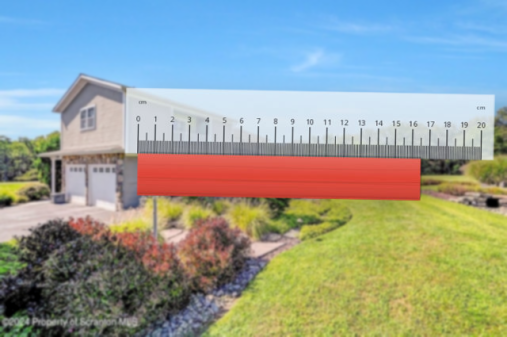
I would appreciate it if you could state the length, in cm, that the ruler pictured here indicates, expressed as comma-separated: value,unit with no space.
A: 16.5,cm
